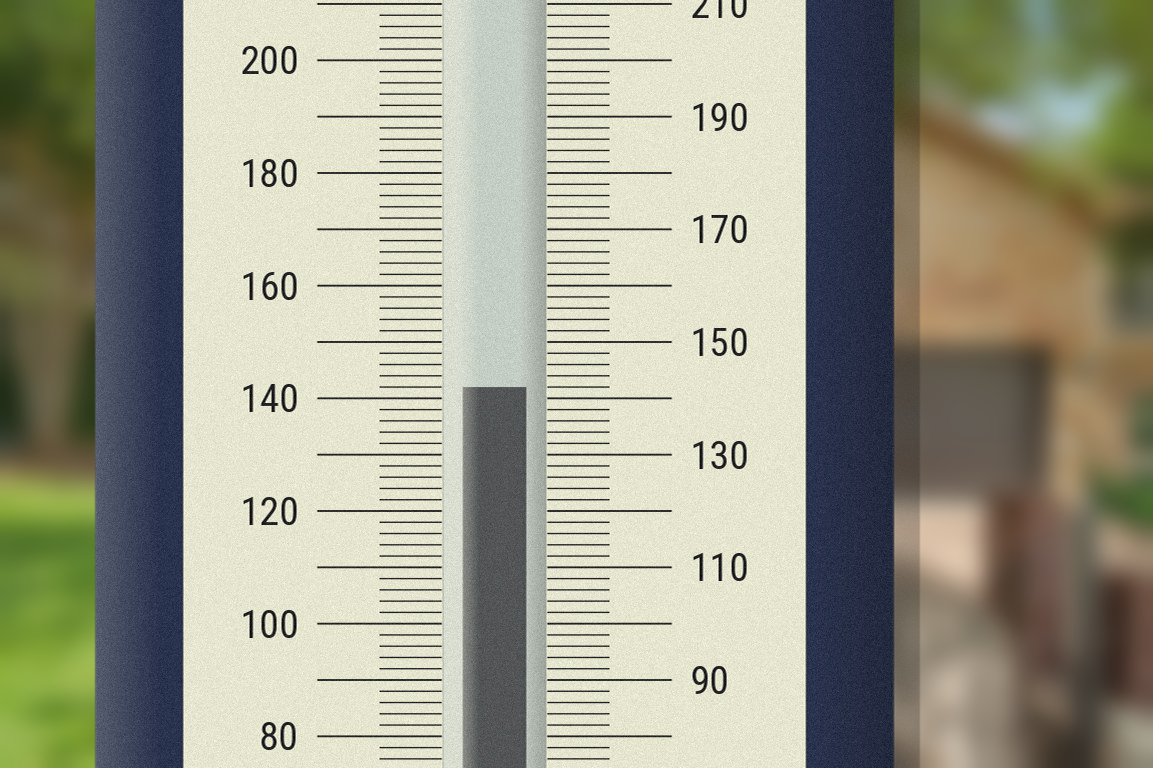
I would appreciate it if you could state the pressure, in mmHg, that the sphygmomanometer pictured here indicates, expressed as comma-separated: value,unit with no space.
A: 142,mmHg
